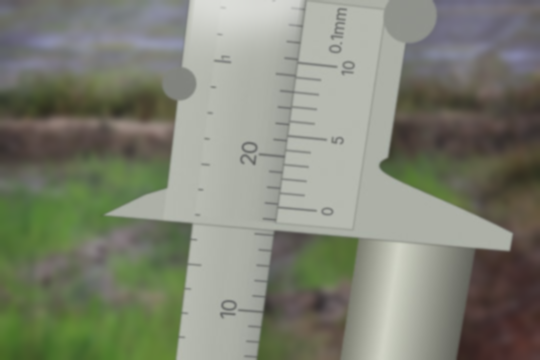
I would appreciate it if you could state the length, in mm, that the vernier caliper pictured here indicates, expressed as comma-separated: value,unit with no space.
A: 16.8,mm
